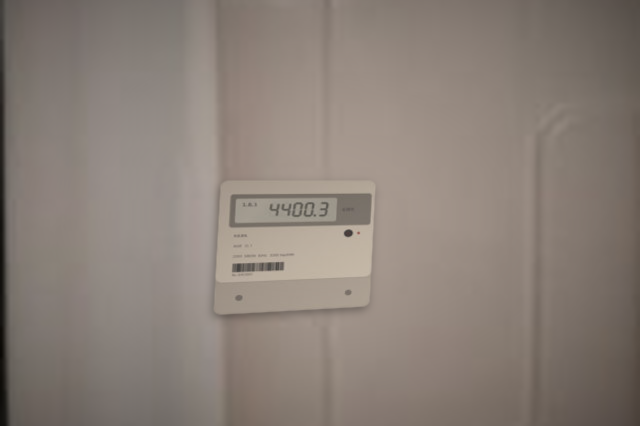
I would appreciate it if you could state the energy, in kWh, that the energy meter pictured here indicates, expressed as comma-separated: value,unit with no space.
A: 4400.3,kWh
